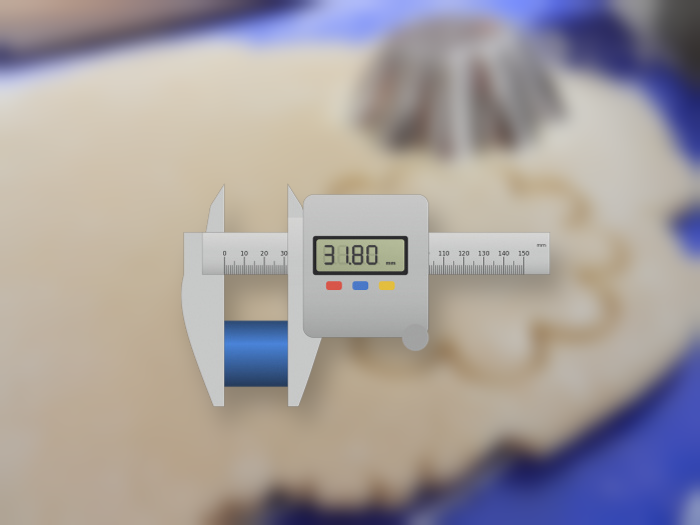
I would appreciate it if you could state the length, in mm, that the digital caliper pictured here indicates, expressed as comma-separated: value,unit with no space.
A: 31.80,mm
